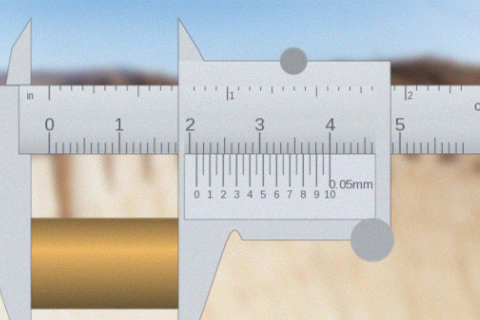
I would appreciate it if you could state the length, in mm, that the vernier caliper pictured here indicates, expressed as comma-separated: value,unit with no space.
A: 21.0,mm
